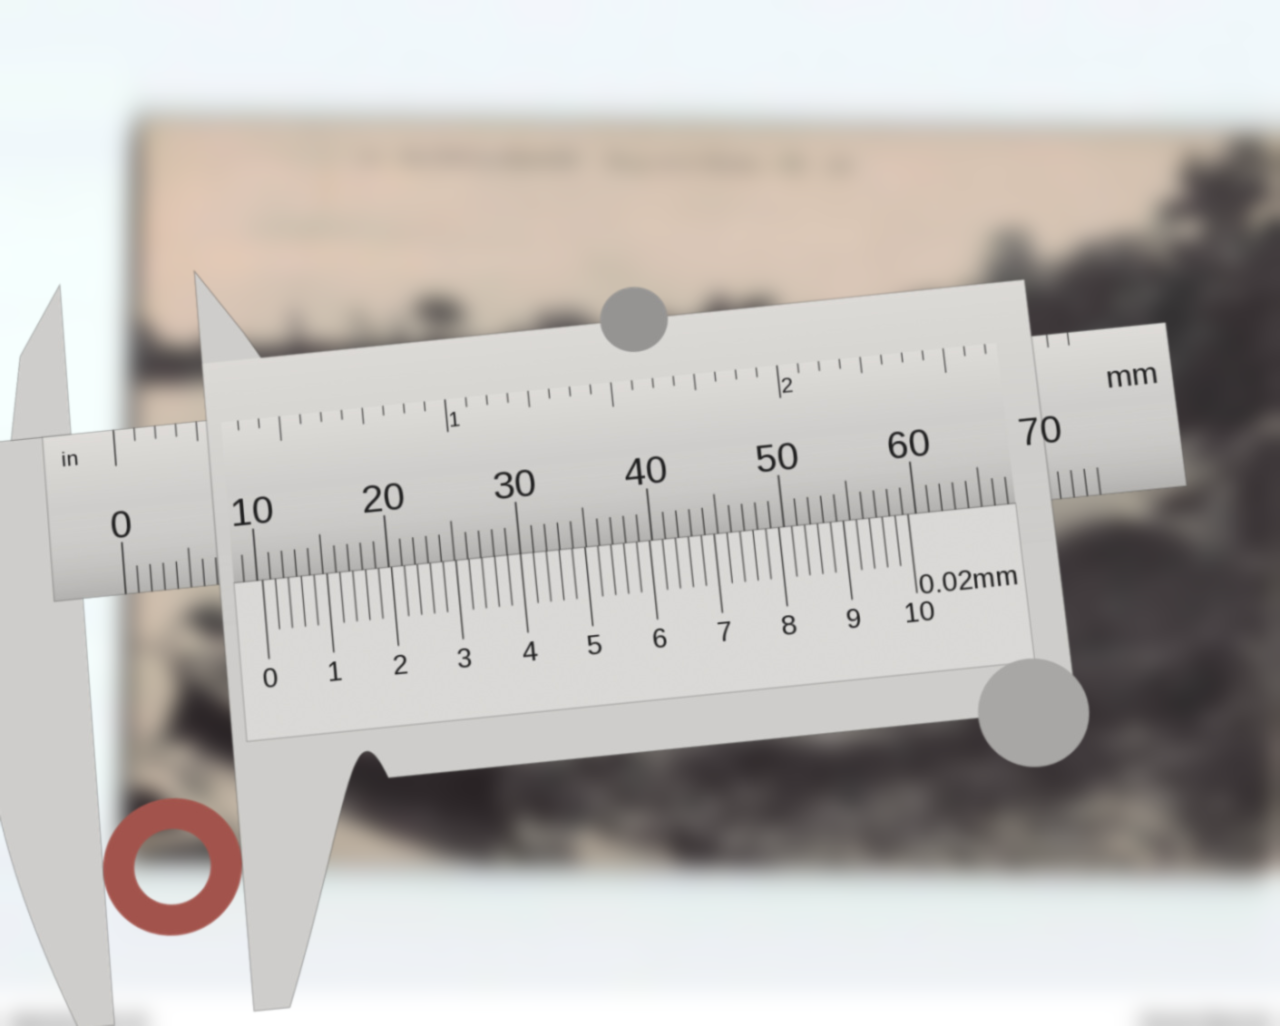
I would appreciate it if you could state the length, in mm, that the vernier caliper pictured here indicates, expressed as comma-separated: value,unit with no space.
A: 10.4,mm
